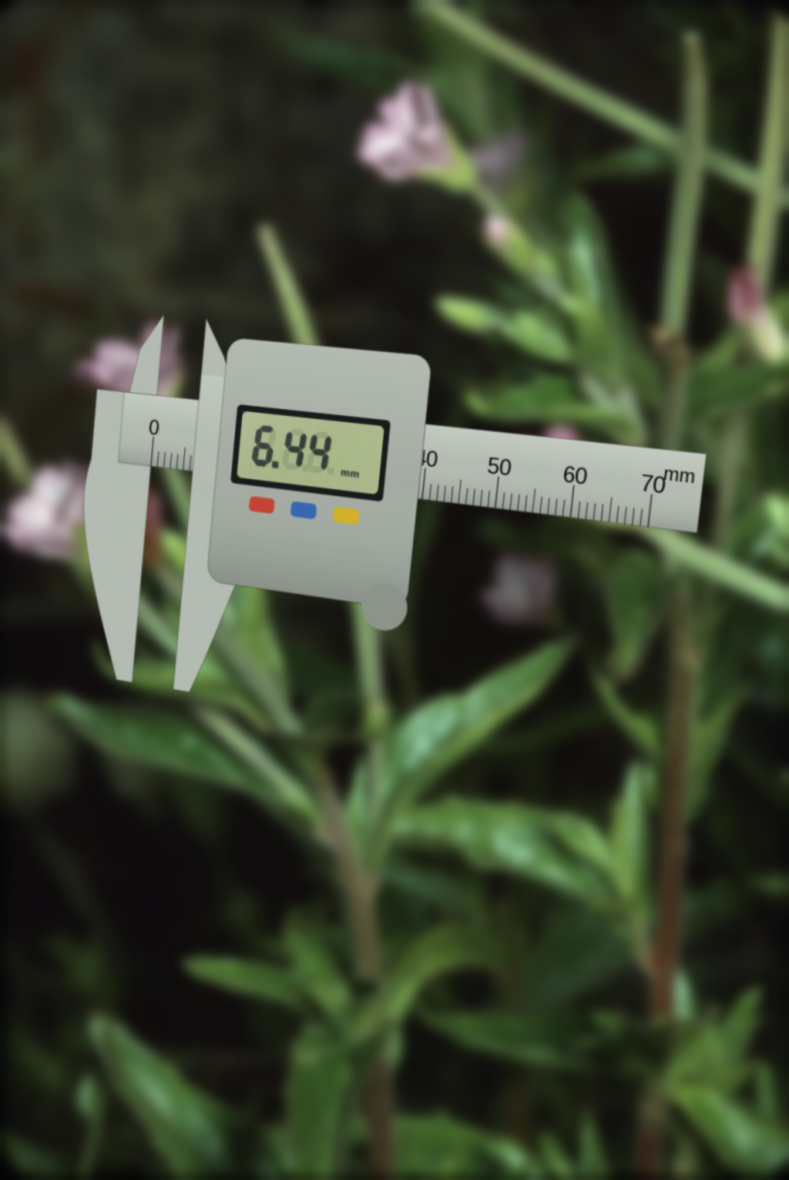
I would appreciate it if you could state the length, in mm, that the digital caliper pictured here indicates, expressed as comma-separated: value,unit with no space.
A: 6.44,mm
